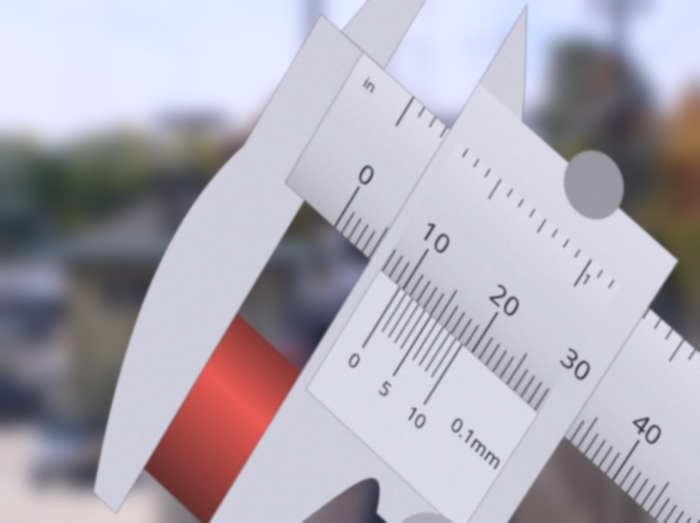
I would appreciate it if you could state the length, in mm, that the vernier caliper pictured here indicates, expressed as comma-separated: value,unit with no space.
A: 9.6,mm
